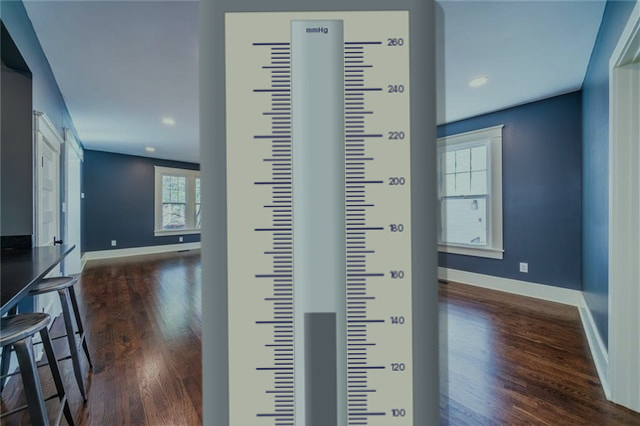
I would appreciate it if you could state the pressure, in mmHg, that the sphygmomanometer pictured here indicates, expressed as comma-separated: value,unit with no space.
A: 144,mmHg
